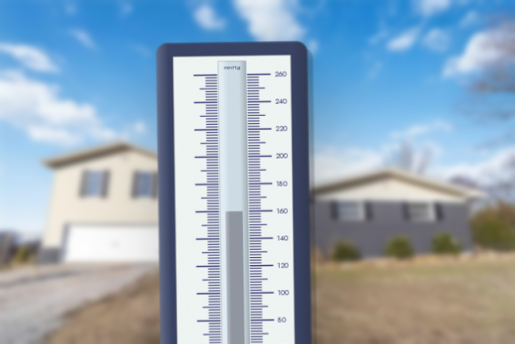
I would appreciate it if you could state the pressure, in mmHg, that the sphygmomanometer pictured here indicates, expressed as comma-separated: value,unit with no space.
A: 160,mmHg
